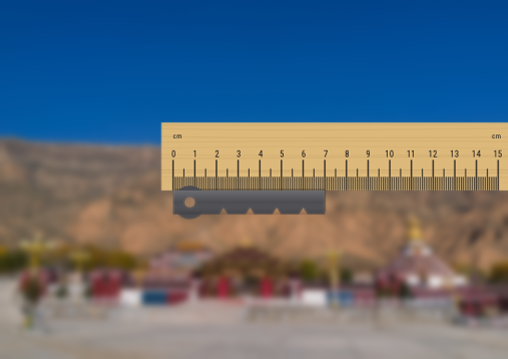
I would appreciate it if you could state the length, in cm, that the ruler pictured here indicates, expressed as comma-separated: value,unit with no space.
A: 7,cm
